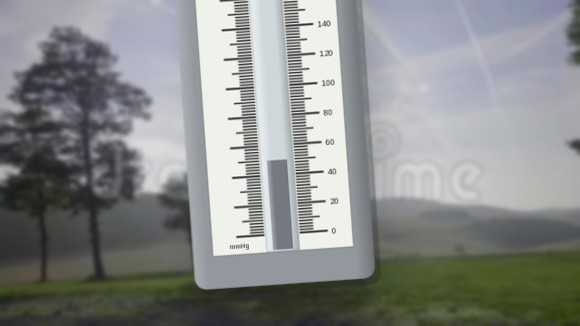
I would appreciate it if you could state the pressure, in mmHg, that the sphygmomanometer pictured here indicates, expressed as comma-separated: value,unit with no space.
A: 50,mmHg
